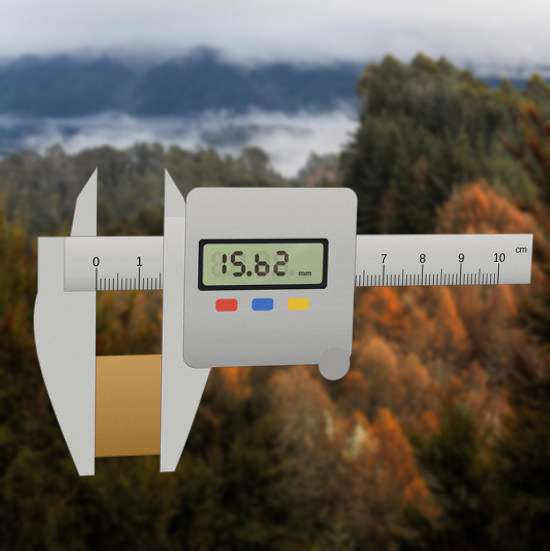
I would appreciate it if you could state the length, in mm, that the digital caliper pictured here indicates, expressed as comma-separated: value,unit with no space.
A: 15.62,mm
